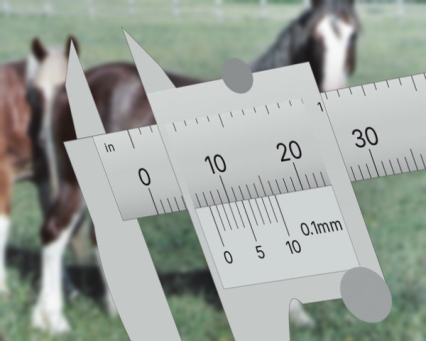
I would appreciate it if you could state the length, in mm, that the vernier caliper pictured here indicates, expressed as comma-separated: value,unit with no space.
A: 7.2,mm
